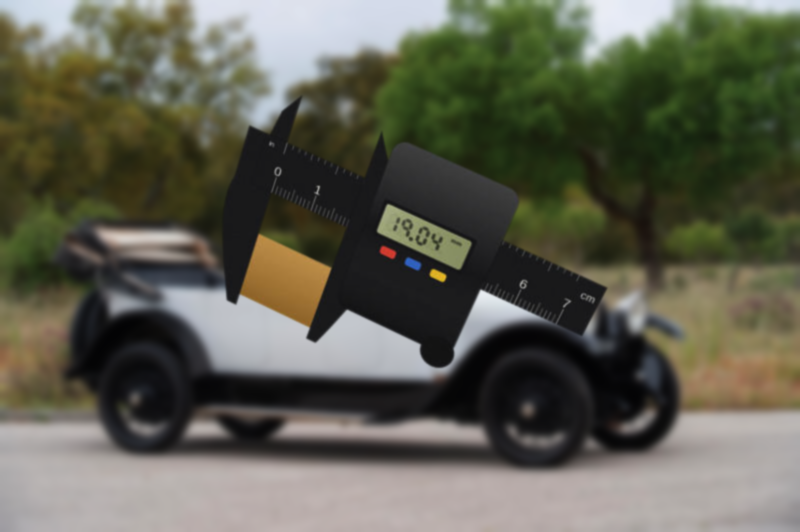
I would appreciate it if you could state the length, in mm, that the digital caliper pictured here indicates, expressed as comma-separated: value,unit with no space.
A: 19.04,mm
